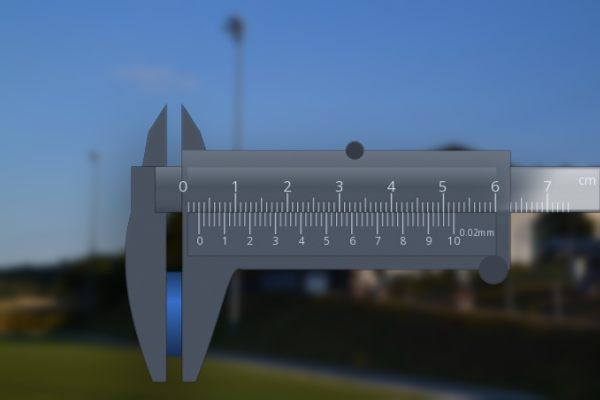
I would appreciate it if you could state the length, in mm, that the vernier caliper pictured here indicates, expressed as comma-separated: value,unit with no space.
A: 3.0,mm
